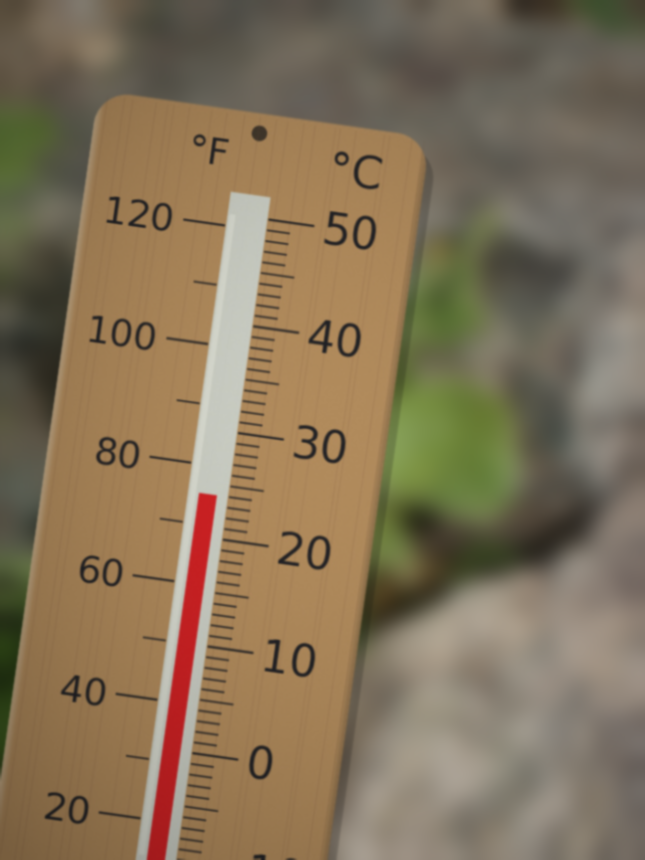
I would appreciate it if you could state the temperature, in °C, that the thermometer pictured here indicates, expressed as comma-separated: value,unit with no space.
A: 24,°C
